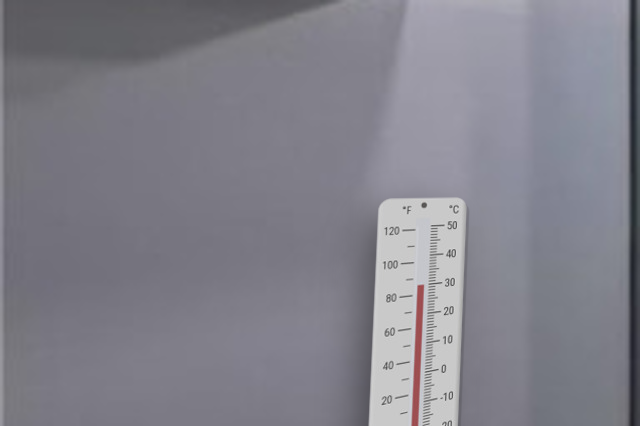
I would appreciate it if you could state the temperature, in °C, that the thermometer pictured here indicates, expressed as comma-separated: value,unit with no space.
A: 30,°C
